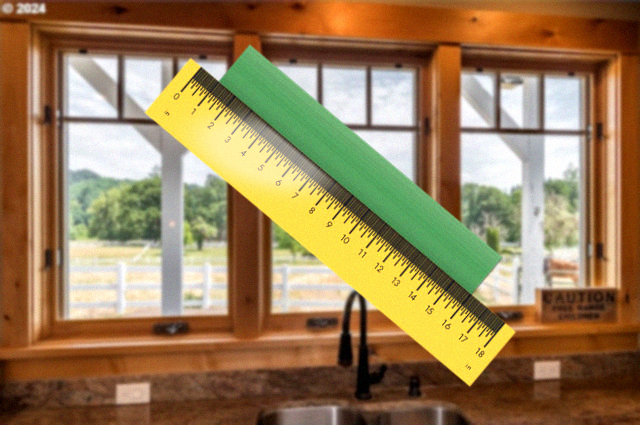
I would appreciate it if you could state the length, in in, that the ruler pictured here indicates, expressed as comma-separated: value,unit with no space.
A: 15,in
